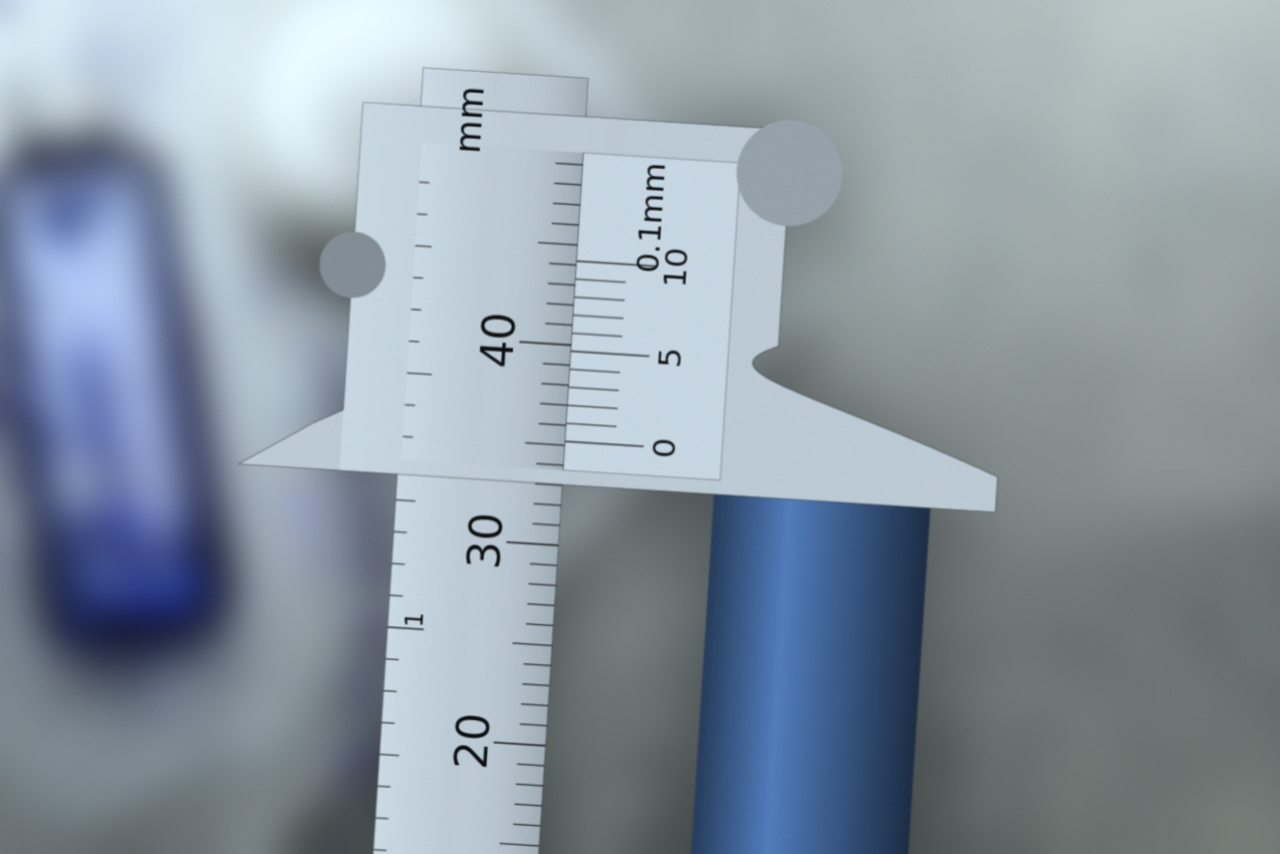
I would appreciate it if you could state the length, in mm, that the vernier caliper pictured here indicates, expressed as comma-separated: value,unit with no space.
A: 35.2,mm
